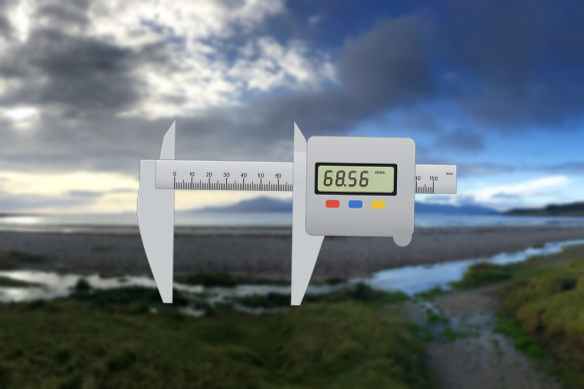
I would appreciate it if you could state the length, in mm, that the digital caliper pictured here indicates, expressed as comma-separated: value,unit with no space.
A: 68.56,mm
